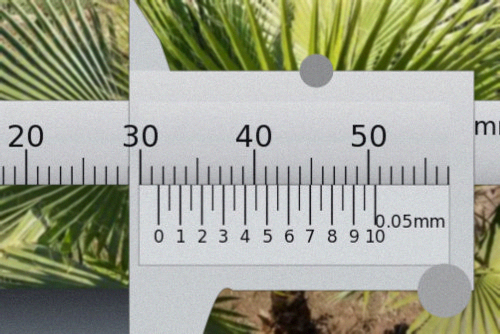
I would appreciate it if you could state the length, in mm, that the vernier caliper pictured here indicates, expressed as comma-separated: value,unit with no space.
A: 31.6,mm
